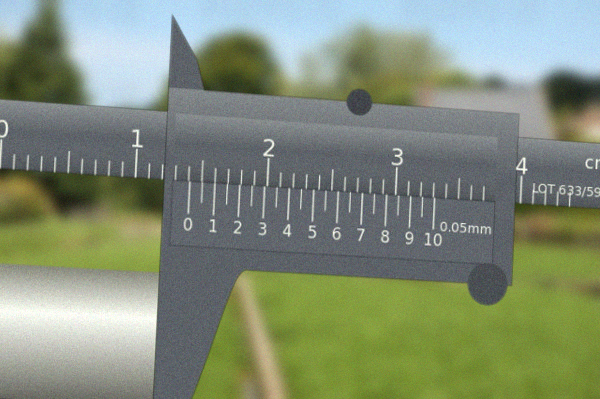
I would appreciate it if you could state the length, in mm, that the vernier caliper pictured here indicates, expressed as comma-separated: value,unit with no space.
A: 14.1,mm
